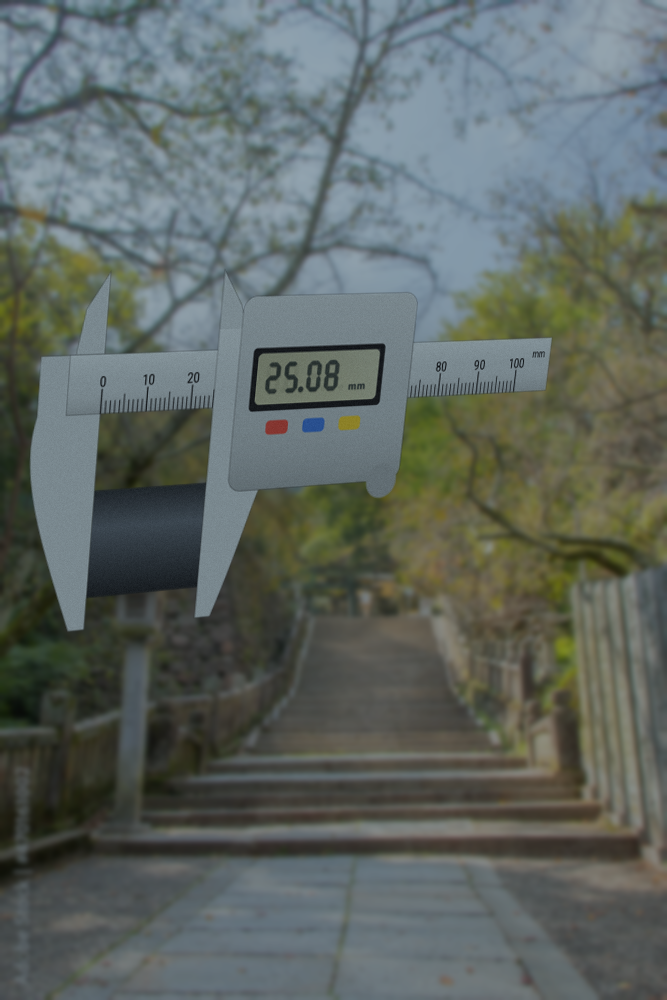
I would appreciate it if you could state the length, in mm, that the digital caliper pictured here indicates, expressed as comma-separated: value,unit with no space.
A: 25.08,mm
